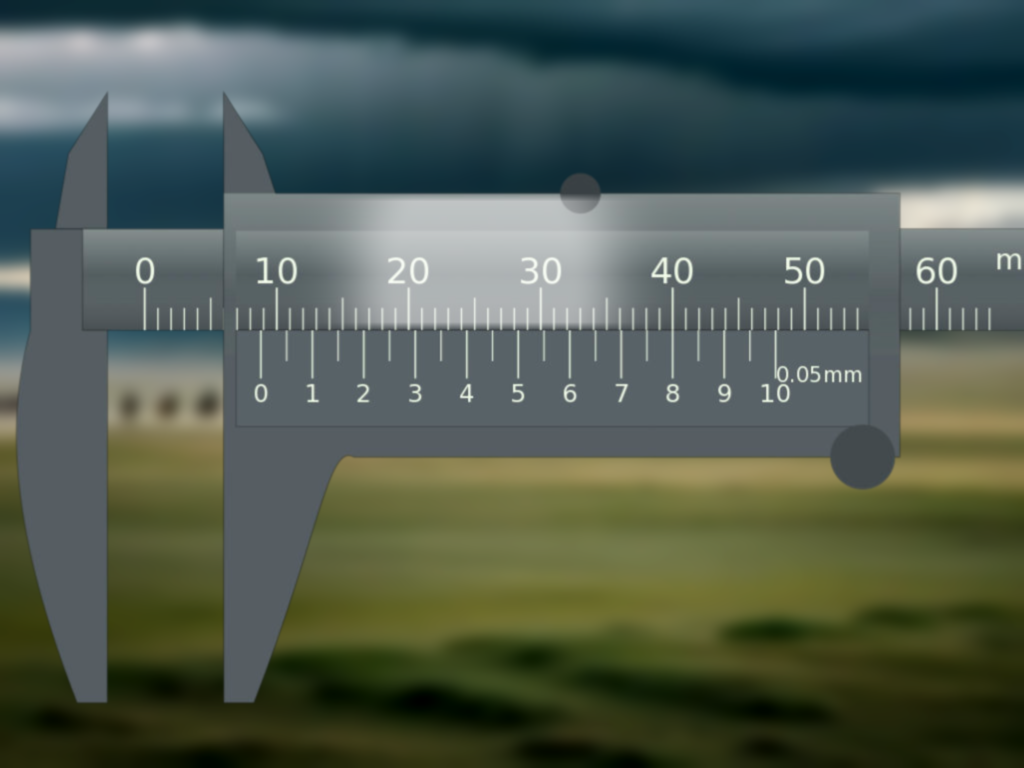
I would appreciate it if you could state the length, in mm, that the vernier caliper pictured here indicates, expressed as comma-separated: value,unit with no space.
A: 8.8,mm
